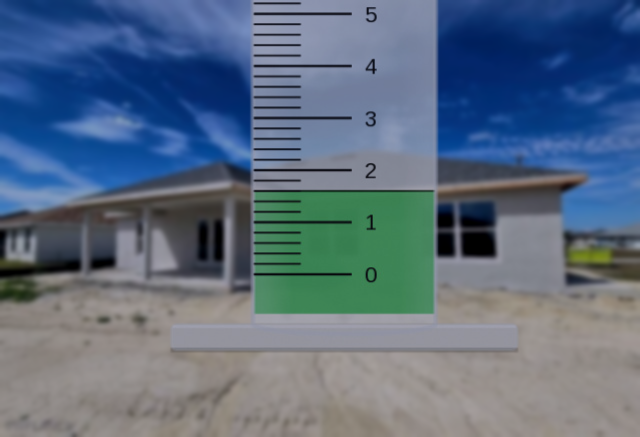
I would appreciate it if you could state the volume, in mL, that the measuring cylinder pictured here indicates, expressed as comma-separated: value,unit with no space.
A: 1.6,mL
